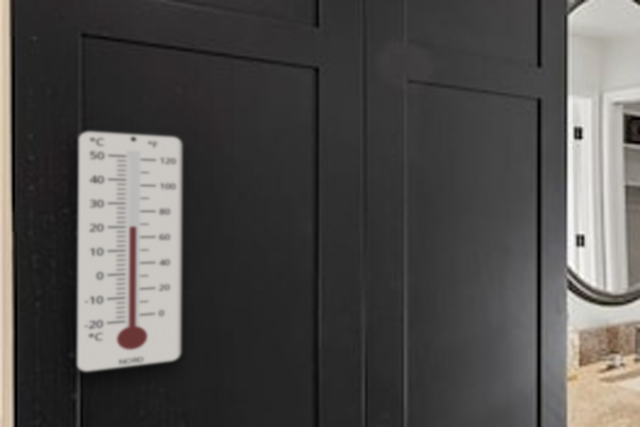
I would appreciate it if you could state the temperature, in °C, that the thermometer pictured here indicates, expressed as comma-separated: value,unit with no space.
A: 20,°C
